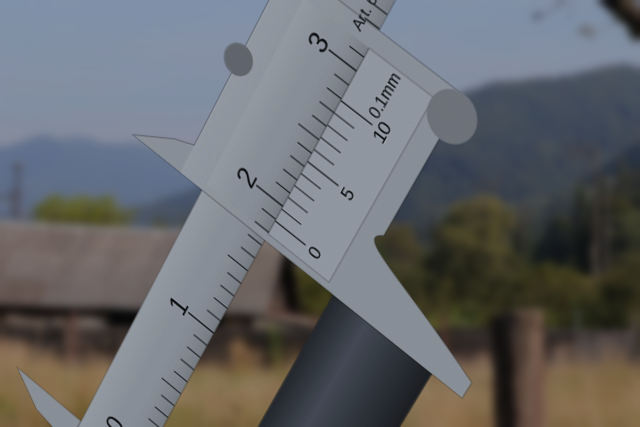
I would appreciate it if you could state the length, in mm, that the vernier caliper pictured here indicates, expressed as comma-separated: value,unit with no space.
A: 18.9,mm
